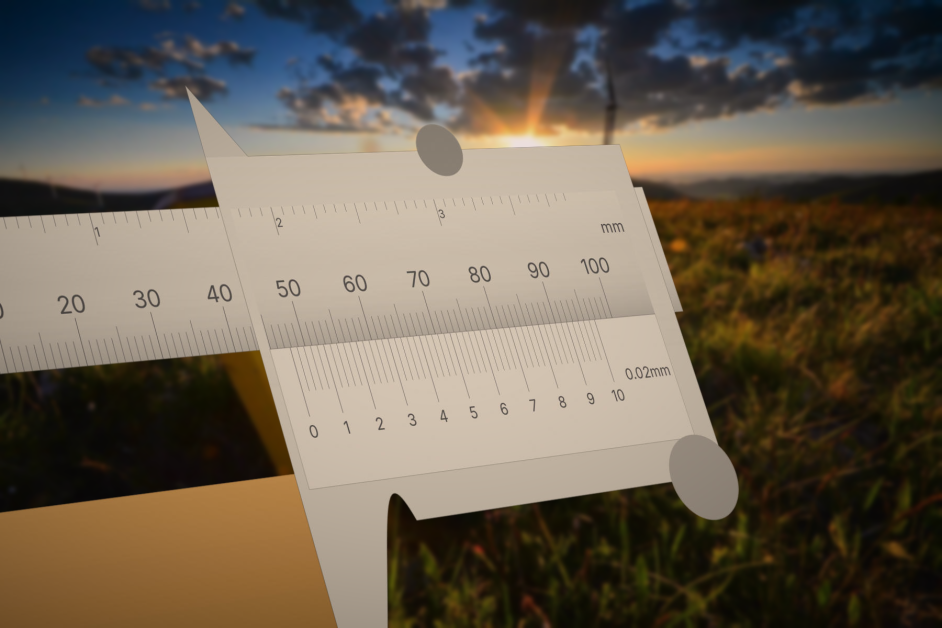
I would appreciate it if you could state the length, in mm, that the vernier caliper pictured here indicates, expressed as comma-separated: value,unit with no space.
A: 47.8,mm
